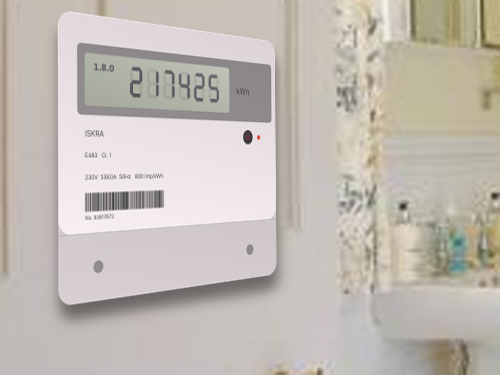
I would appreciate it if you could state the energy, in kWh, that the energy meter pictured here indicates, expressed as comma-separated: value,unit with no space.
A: 217425,kWh
